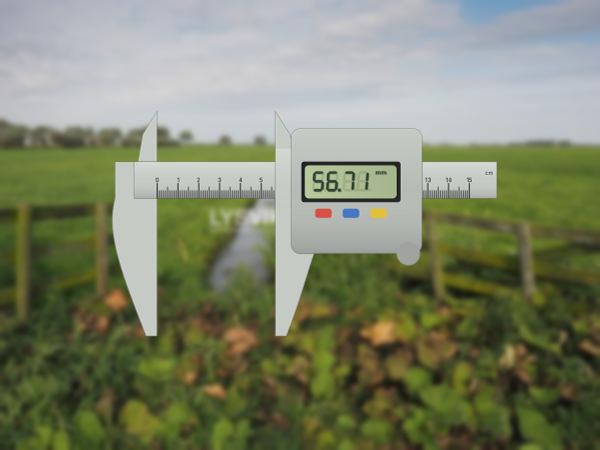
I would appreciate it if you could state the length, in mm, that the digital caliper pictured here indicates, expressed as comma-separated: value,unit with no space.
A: 56.71,mm
